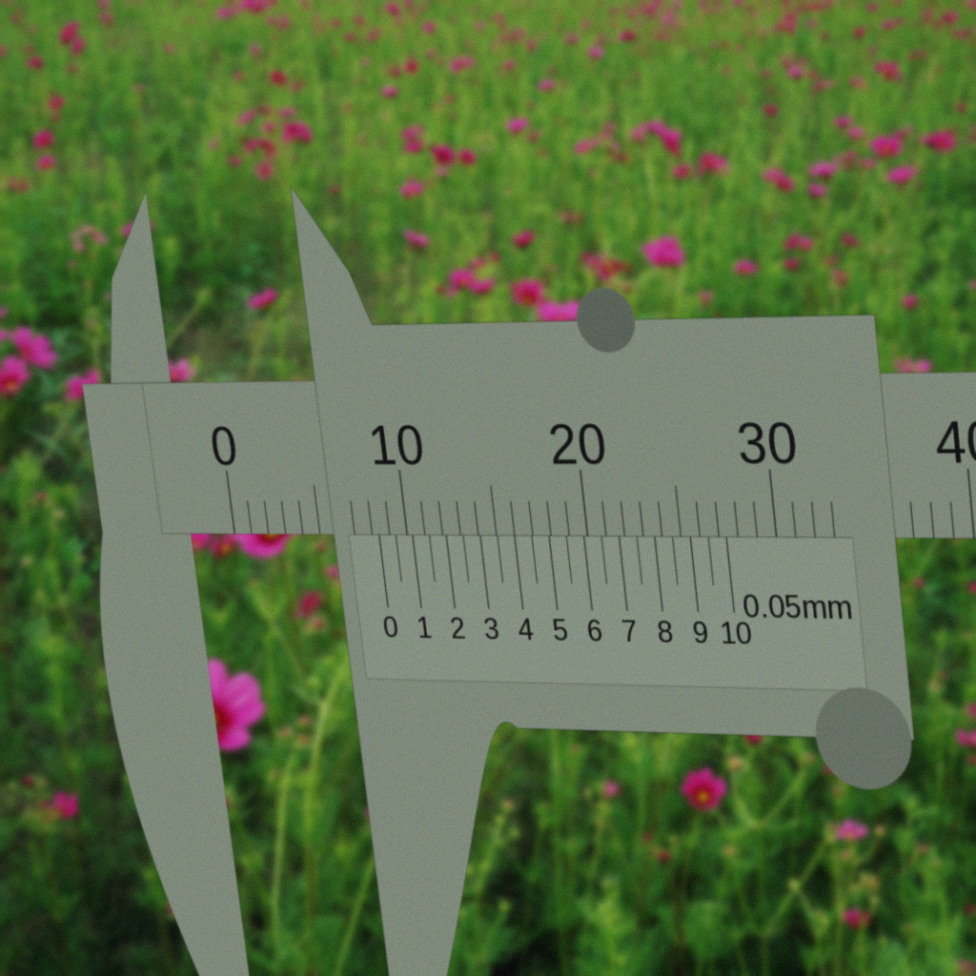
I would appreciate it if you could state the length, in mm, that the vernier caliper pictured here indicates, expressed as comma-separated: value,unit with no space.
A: 8.4,mm
